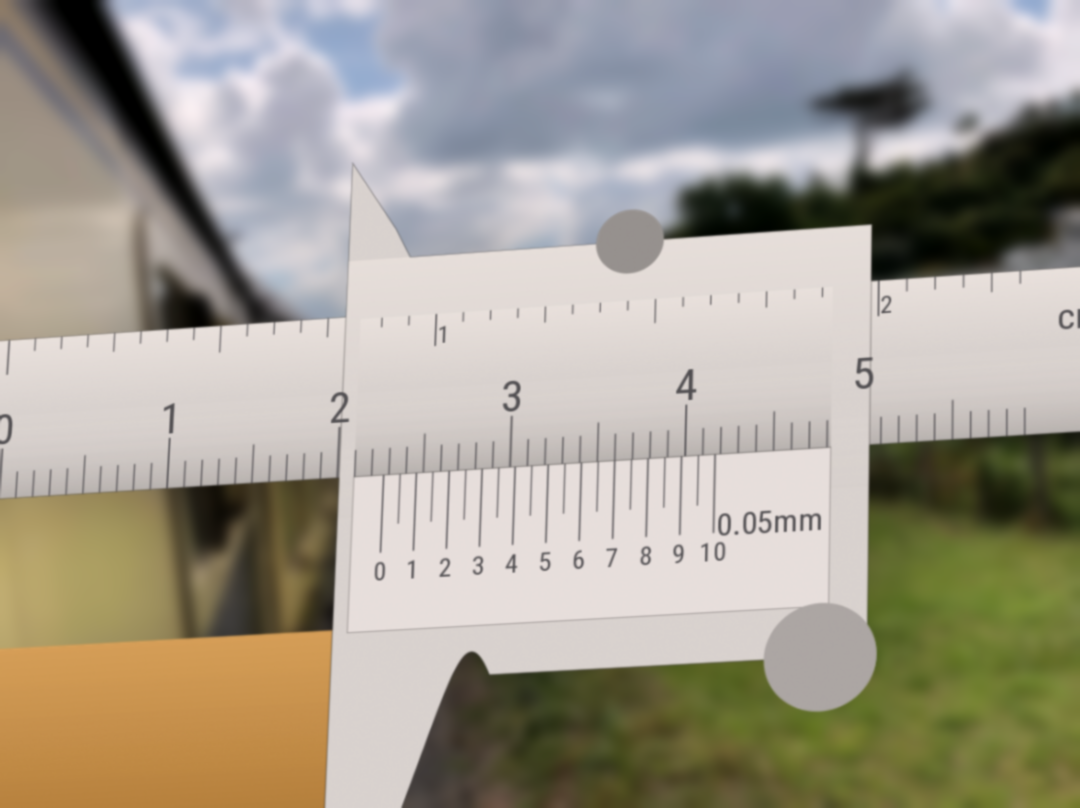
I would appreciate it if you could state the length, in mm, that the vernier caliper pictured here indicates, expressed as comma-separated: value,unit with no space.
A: 22.7,mm
